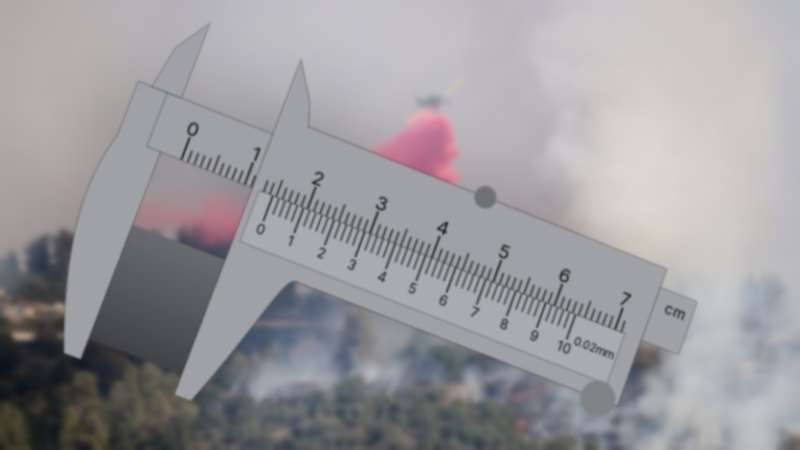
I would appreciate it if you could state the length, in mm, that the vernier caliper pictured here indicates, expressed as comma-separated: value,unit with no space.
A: 14.5,mm
